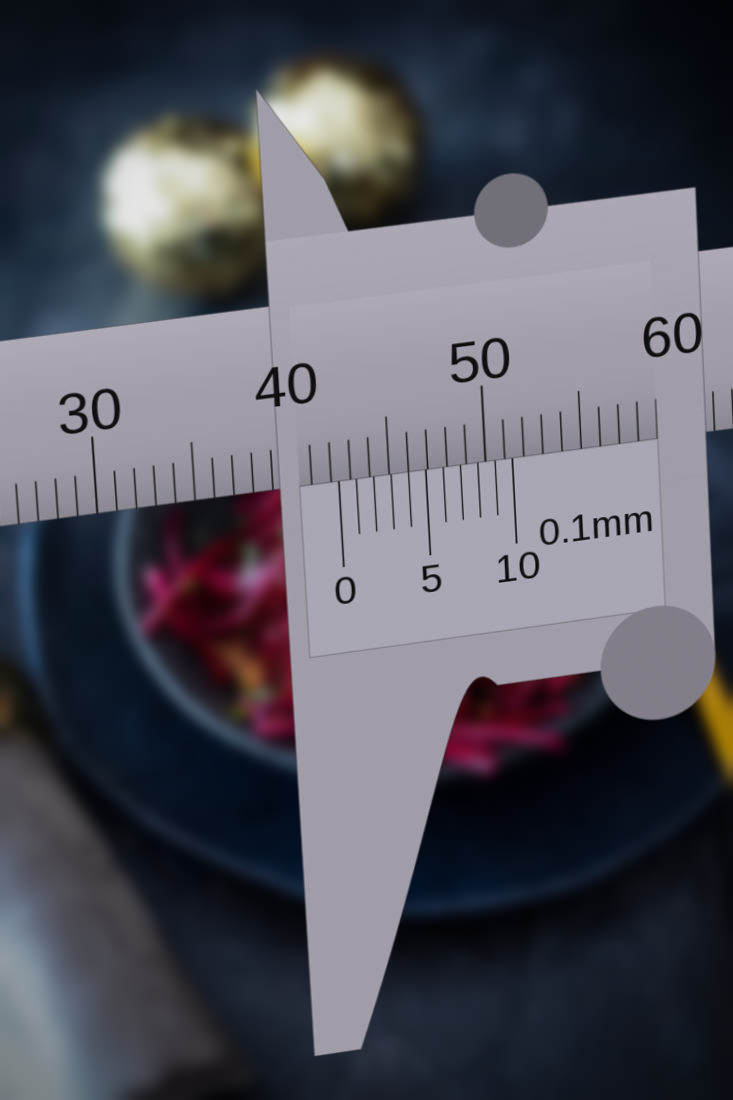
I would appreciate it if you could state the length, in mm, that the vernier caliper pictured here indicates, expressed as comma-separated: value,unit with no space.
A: 42.4,mm
